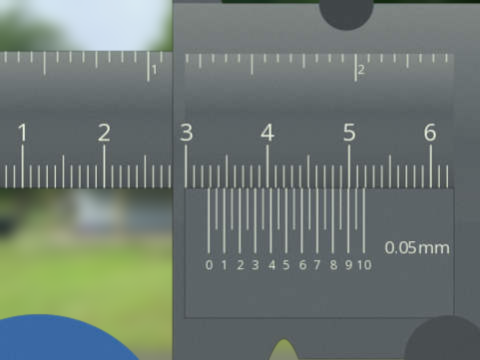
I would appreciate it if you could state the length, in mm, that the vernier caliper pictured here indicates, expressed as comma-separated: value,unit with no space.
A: 32.8,mm
